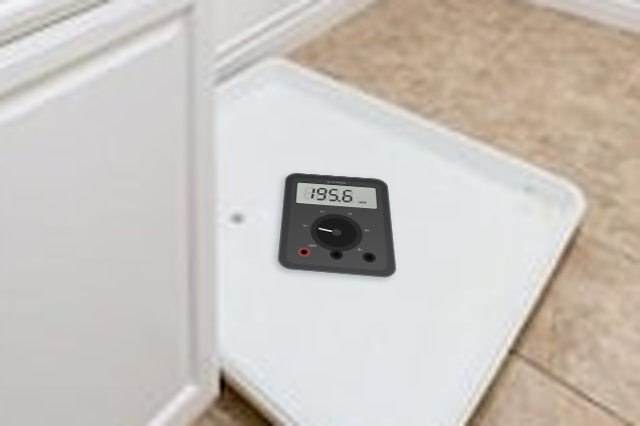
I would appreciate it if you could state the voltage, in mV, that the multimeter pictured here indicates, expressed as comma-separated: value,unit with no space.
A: 195.6,mV
